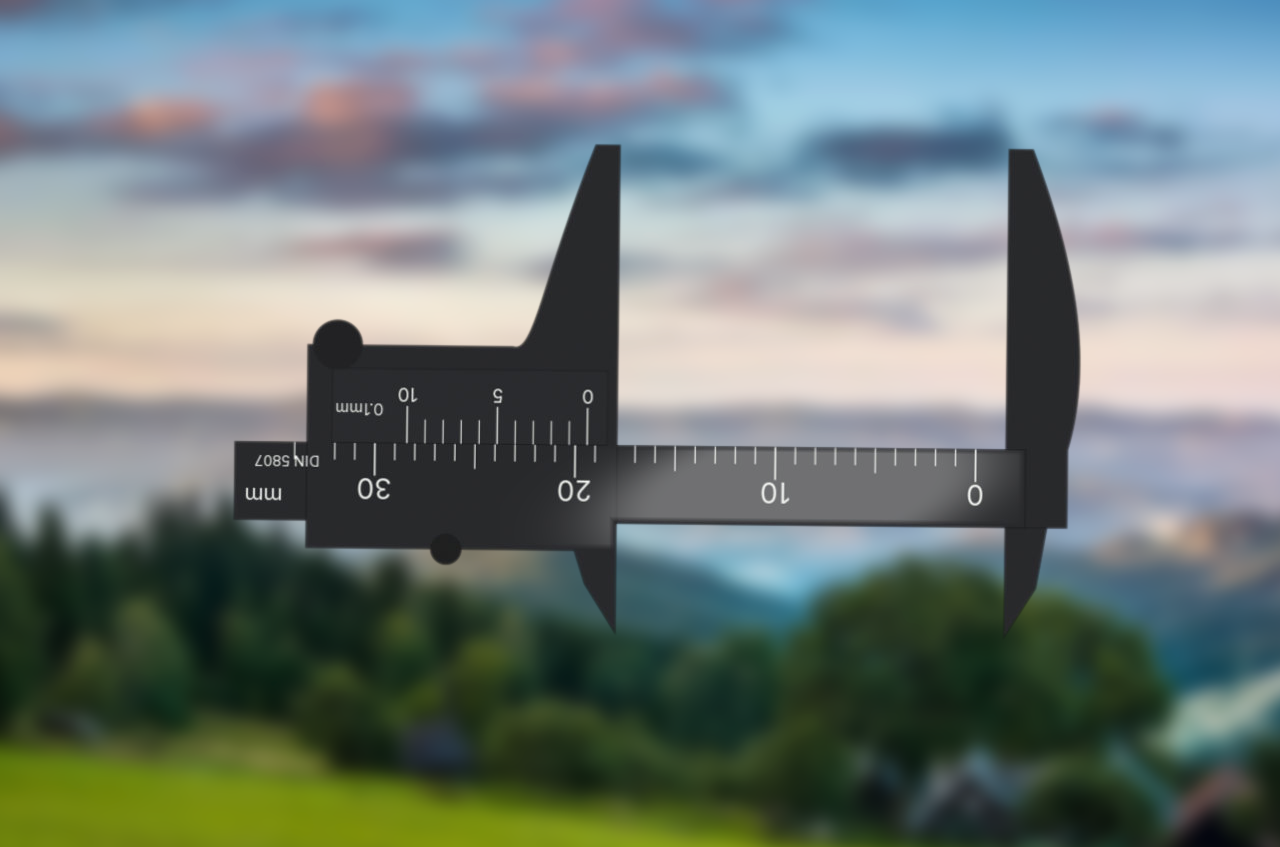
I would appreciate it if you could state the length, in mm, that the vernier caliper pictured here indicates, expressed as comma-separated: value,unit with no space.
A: 19.4,mm
